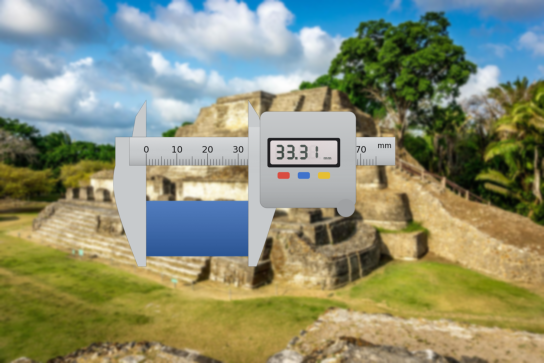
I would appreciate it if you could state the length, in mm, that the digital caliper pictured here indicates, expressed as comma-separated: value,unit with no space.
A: 33.31,mm
